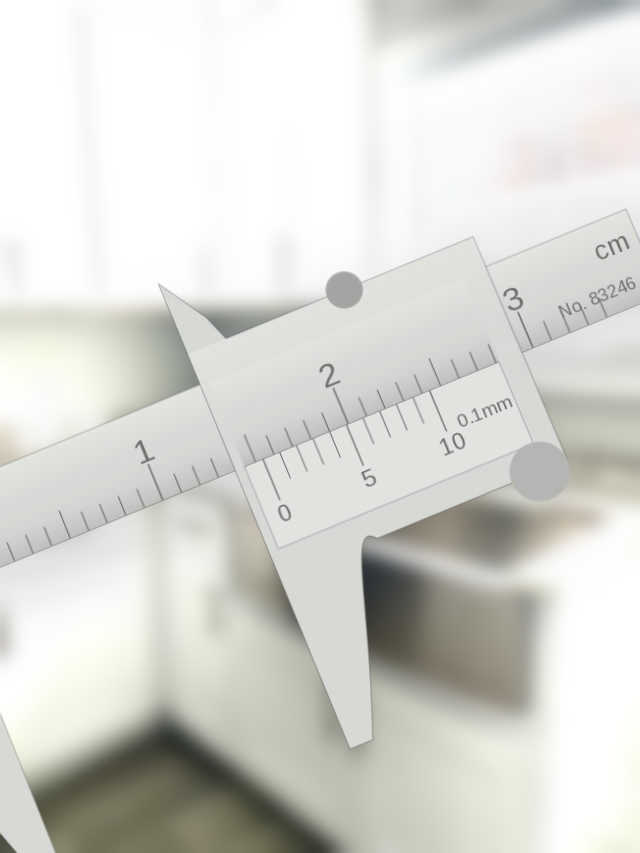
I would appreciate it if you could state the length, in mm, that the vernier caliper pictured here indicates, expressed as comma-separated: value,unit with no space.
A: 15.4,mm
